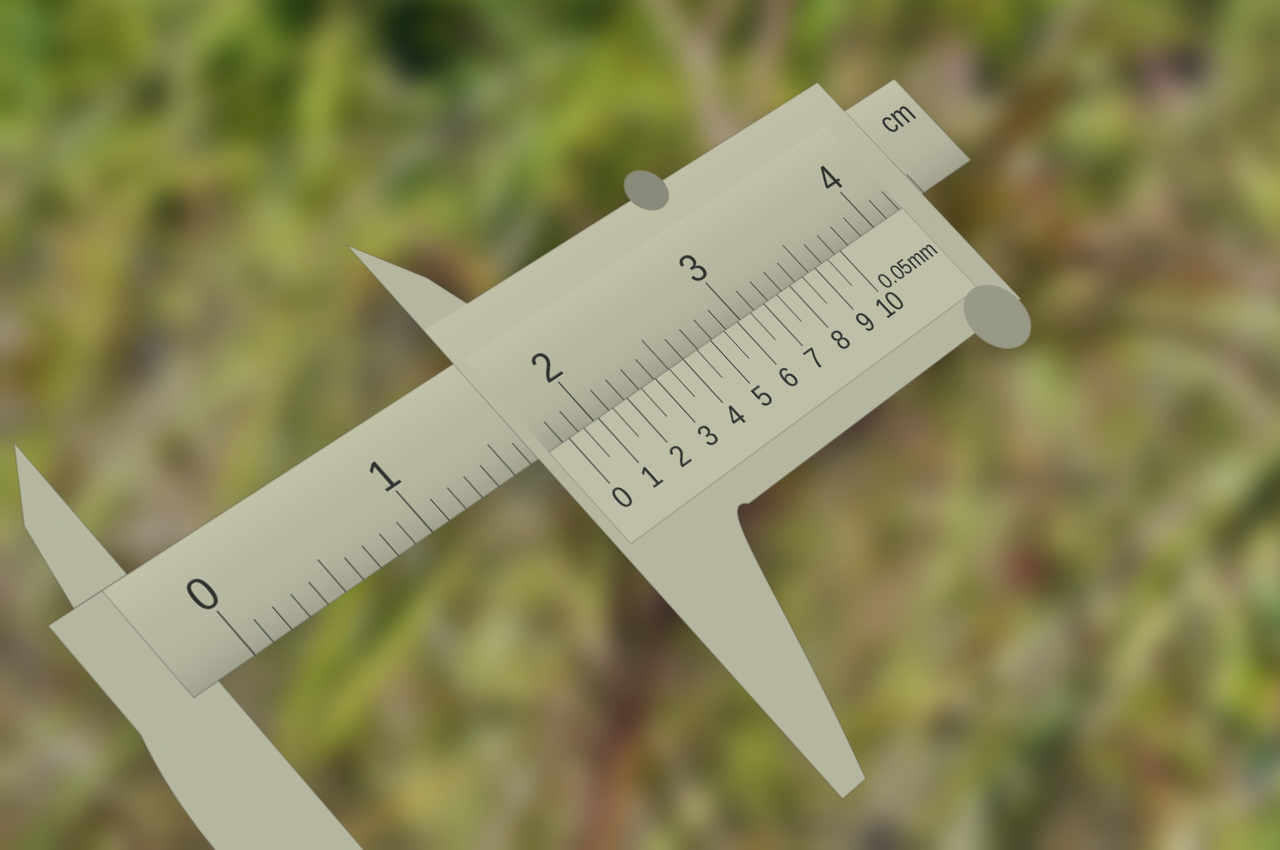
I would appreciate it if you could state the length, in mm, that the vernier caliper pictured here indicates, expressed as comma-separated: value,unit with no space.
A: 18.4,mm
